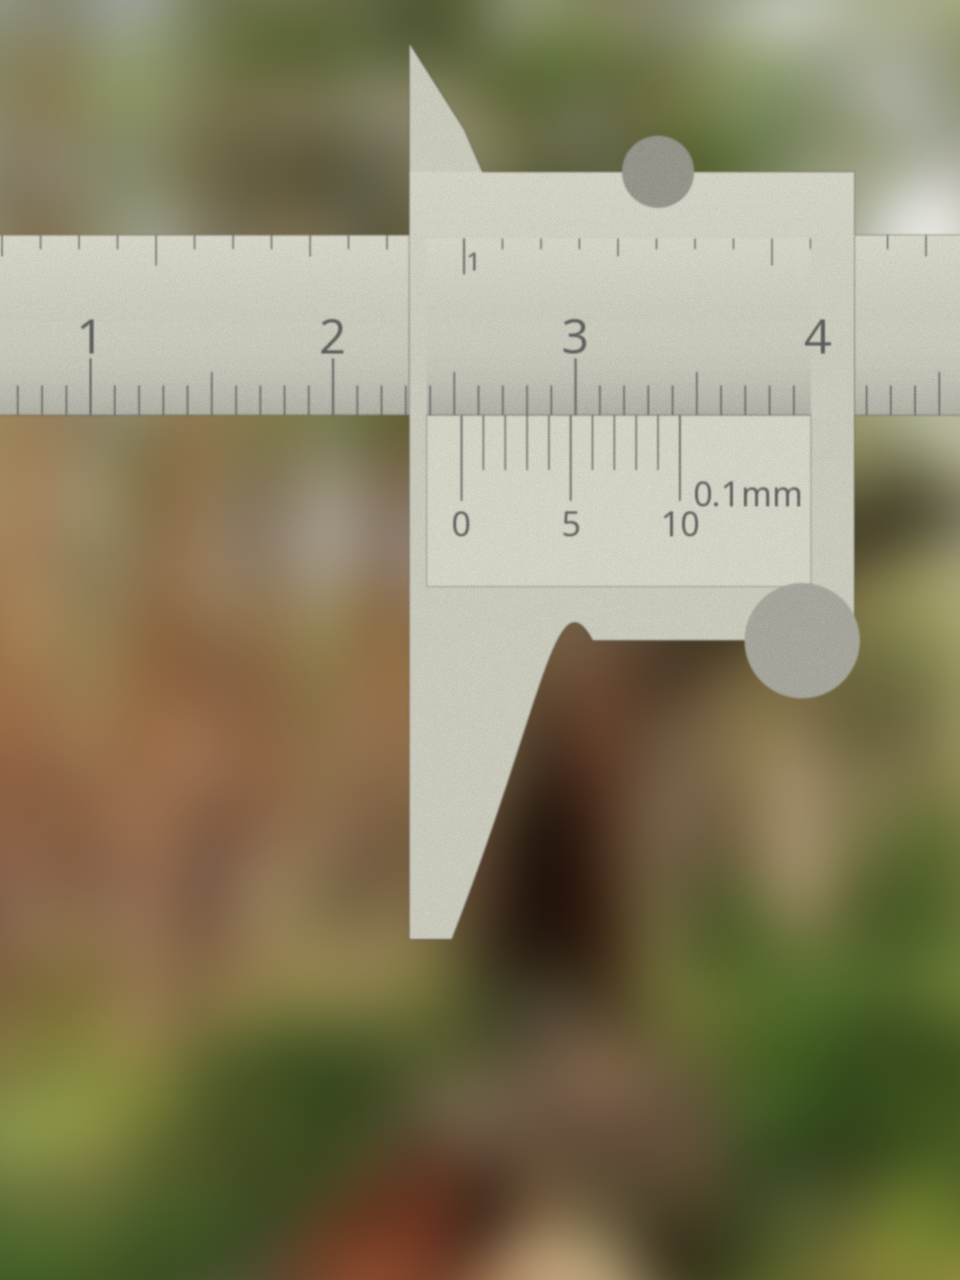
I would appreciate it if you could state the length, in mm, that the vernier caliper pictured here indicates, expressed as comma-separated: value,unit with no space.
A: 25.3,mm
